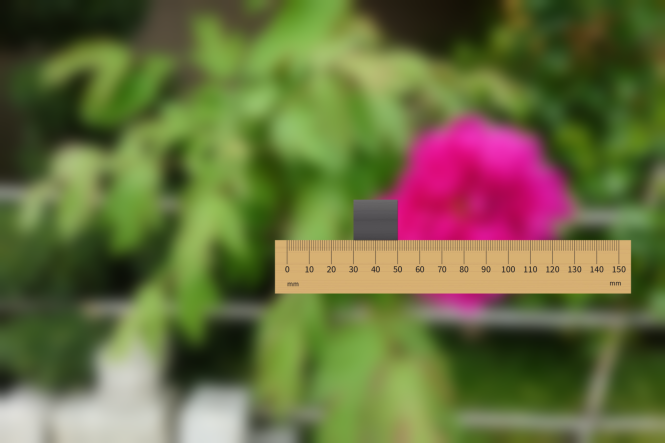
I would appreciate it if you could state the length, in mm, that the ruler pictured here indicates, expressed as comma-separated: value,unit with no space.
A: 20,mm
